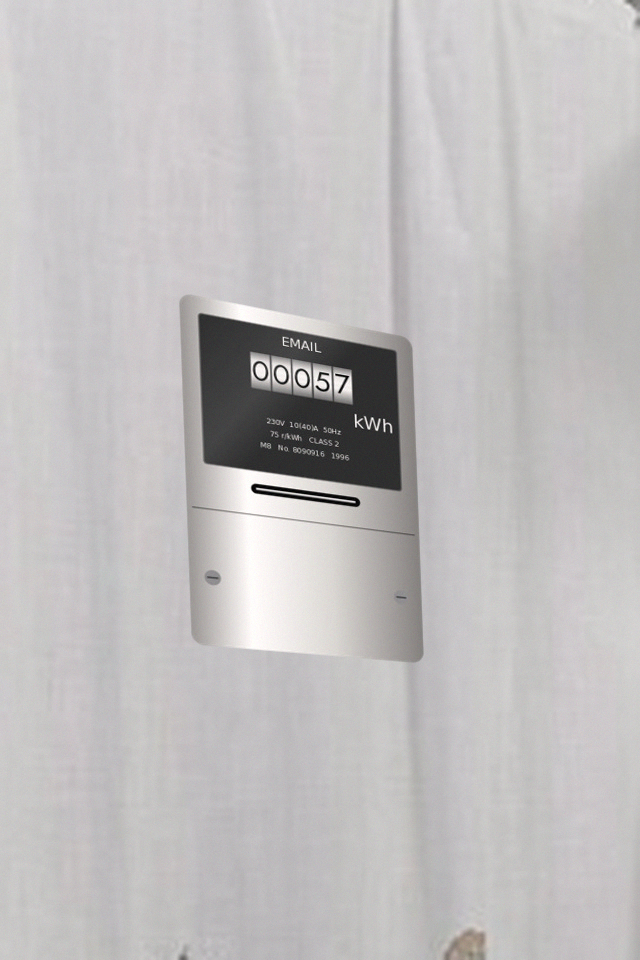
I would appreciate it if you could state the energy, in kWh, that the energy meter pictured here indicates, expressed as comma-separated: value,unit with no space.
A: 57,kWh
